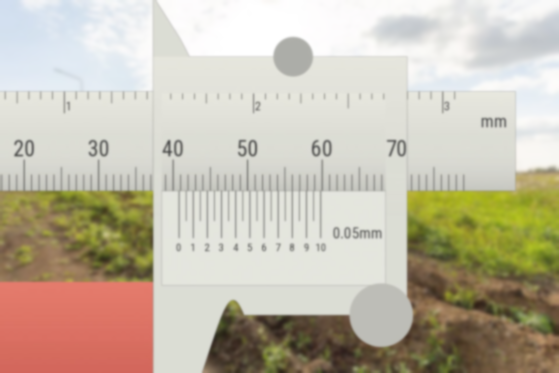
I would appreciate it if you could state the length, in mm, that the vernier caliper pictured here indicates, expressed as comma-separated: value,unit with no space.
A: 40.8,mm
